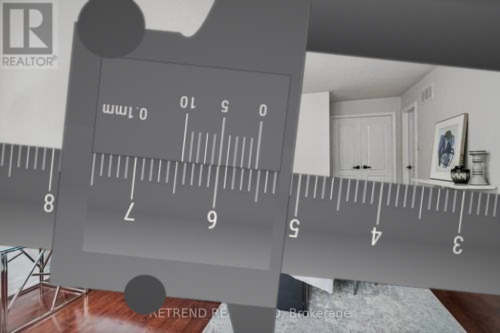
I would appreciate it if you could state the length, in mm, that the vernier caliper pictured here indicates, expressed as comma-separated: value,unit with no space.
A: 55.4,mm
